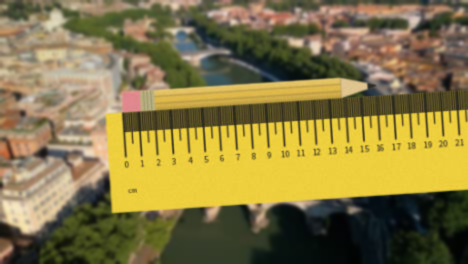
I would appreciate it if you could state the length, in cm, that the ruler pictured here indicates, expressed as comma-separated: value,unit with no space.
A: 16,cm
